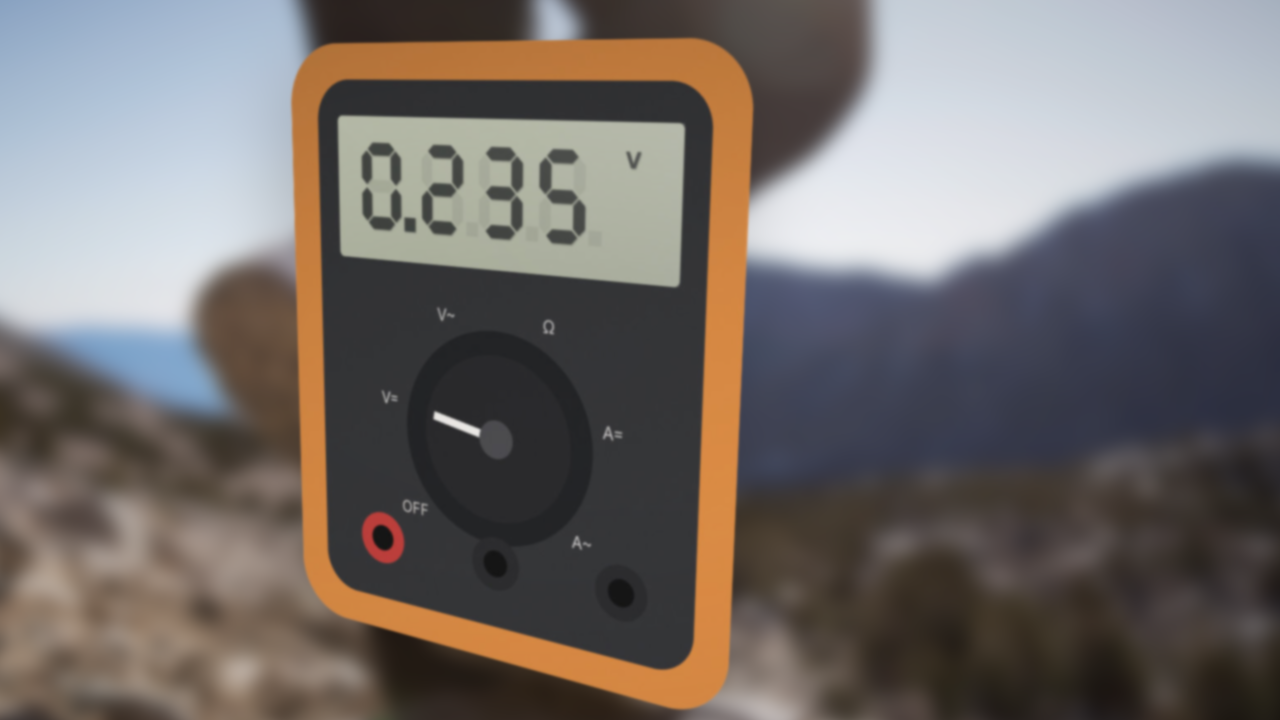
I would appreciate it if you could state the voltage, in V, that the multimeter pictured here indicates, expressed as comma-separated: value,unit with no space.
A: 0.235,V
